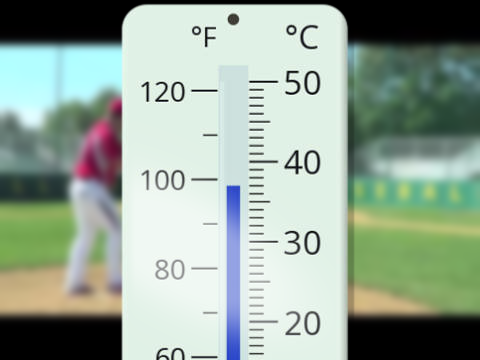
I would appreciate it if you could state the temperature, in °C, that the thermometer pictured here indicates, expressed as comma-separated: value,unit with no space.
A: 37,°C
